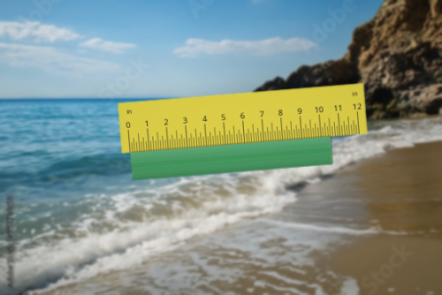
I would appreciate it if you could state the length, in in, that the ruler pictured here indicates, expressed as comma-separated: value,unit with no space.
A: 10.5,in
